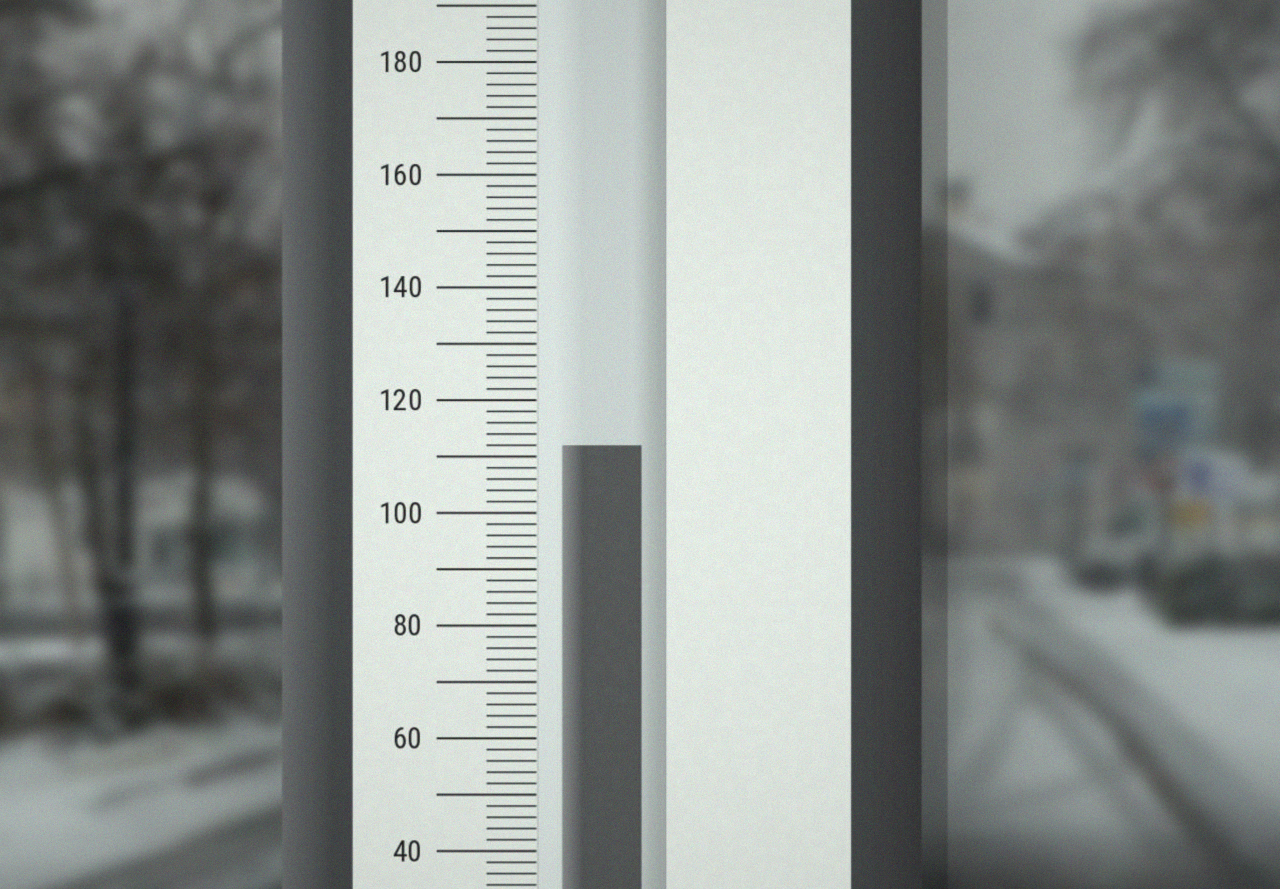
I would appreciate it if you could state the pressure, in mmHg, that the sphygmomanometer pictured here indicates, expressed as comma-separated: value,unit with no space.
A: 112,mmHg
